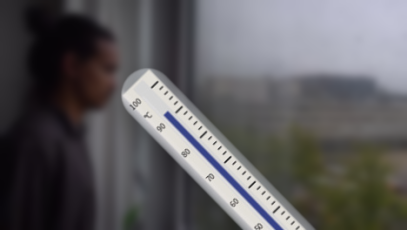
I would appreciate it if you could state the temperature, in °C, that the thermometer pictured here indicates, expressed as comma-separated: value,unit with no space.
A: 92,°C
